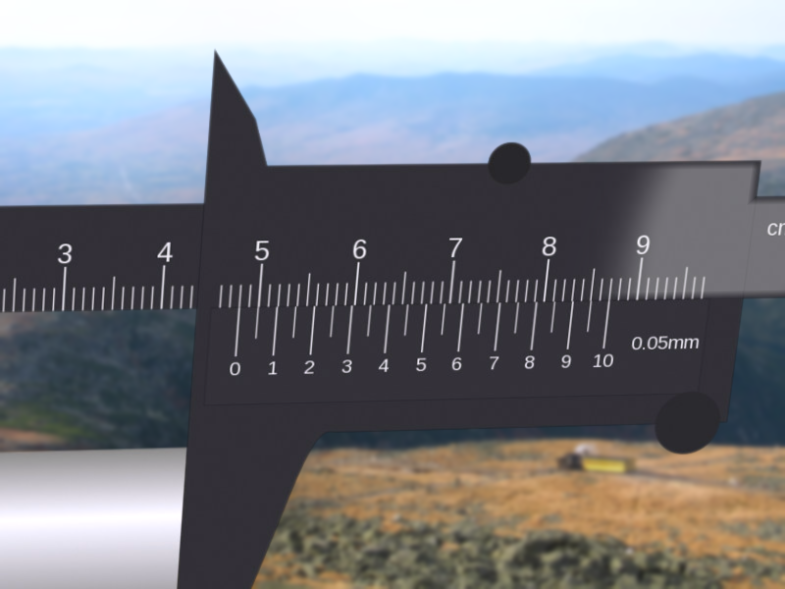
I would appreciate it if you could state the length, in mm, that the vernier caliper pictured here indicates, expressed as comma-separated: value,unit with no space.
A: 48.0,mm
